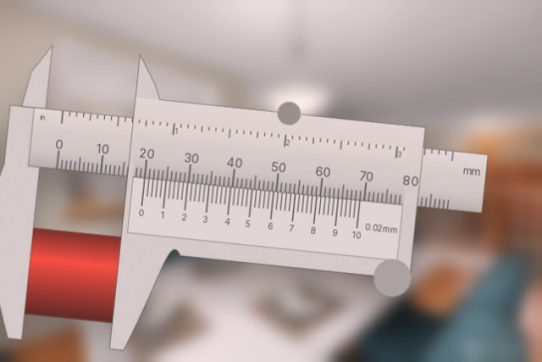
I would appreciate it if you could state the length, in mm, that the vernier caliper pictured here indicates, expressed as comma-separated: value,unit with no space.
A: 20.0,mm
